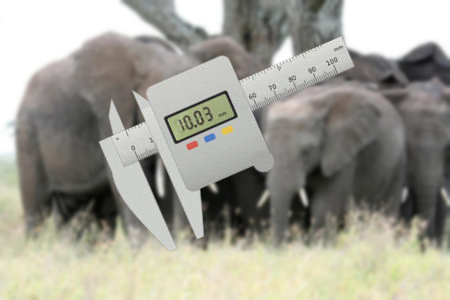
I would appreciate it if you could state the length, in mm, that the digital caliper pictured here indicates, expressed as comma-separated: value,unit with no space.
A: 10.03,mm
